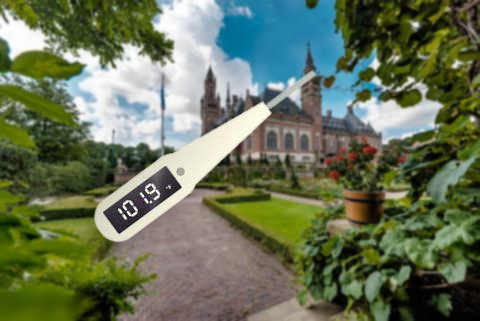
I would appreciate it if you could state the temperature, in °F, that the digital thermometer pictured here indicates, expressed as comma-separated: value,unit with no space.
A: 101.9,°F
